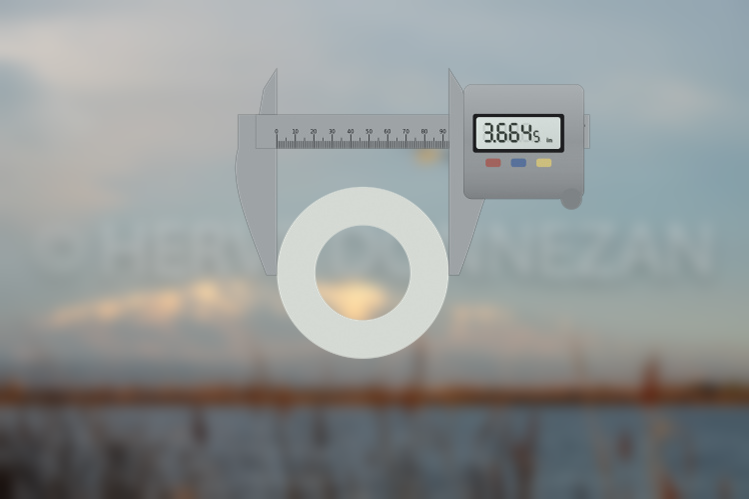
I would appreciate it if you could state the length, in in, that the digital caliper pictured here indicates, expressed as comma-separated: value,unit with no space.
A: 3.6645,in
